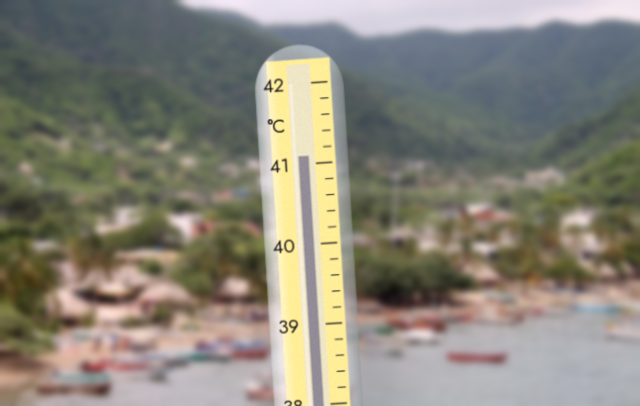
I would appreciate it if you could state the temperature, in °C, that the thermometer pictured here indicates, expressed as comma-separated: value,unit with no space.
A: 41.1,°C
